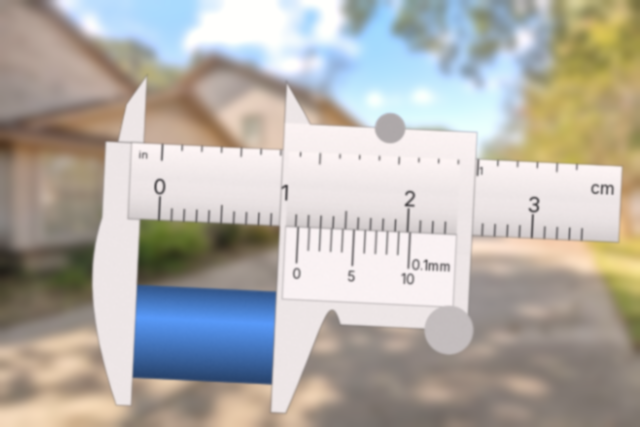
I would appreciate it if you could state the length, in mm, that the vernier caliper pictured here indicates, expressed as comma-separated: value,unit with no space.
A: 11.2,mm
